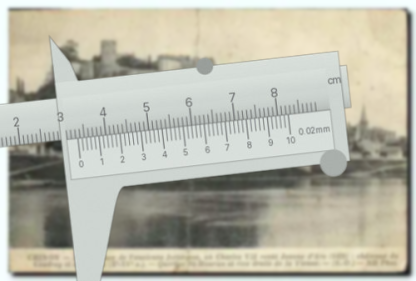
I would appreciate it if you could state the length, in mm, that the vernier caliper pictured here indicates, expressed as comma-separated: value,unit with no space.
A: 33.5,mm
